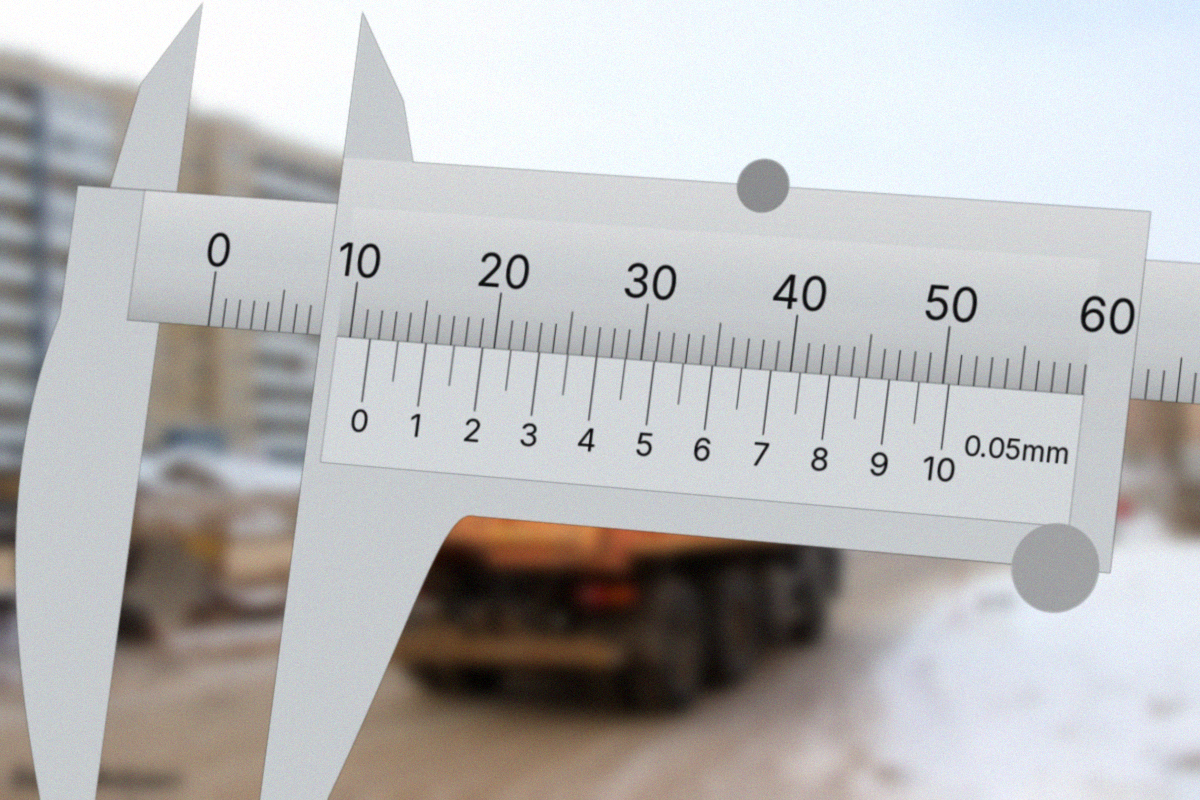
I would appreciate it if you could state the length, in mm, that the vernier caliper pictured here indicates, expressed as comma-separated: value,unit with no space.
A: 11.4,mm
